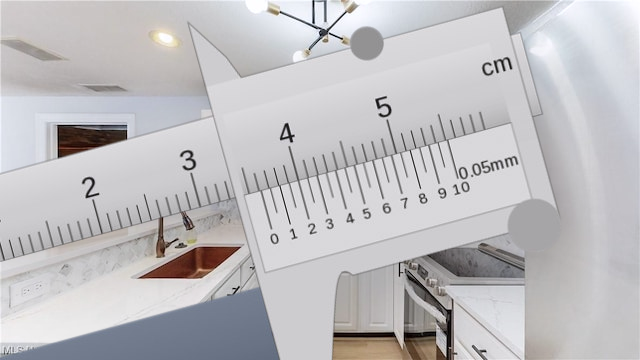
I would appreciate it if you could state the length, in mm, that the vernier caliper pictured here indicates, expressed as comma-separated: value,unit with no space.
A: 36.2,mm
